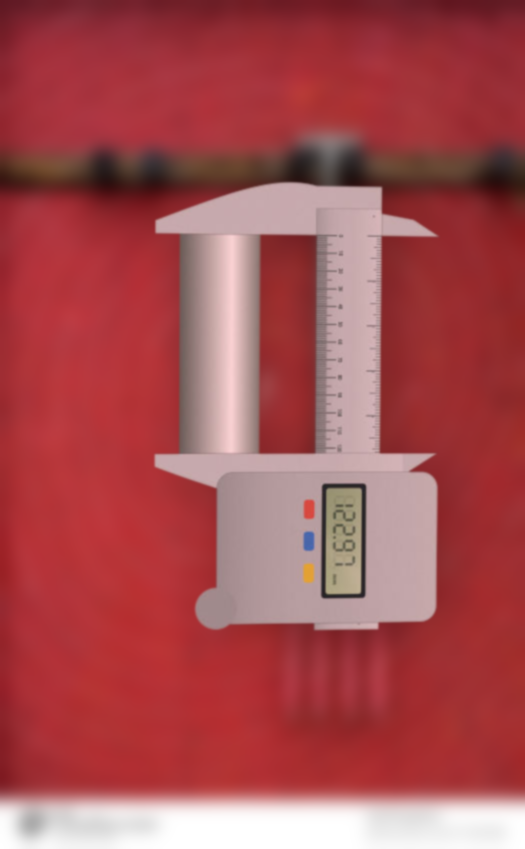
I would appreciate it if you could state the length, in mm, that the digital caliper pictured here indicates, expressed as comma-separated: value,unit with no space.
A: 122.97,mm
